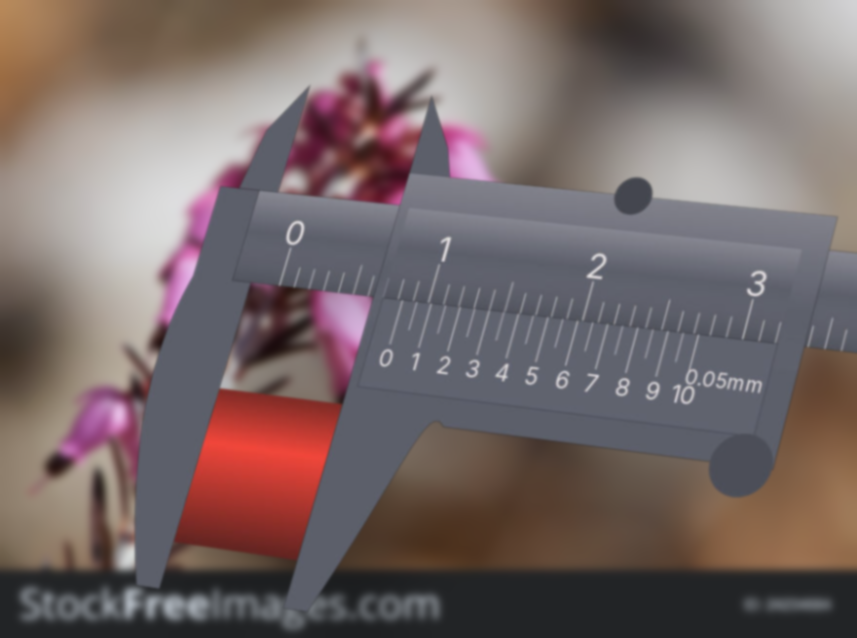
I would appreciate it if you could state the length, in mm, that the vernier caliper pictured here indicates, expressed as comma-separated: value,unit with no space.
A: 8.3,mm
